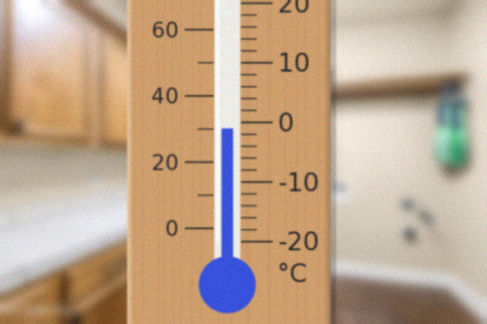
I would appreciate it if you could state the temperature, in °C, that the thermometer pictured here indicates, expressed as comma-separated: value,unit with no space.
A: -1,°C
